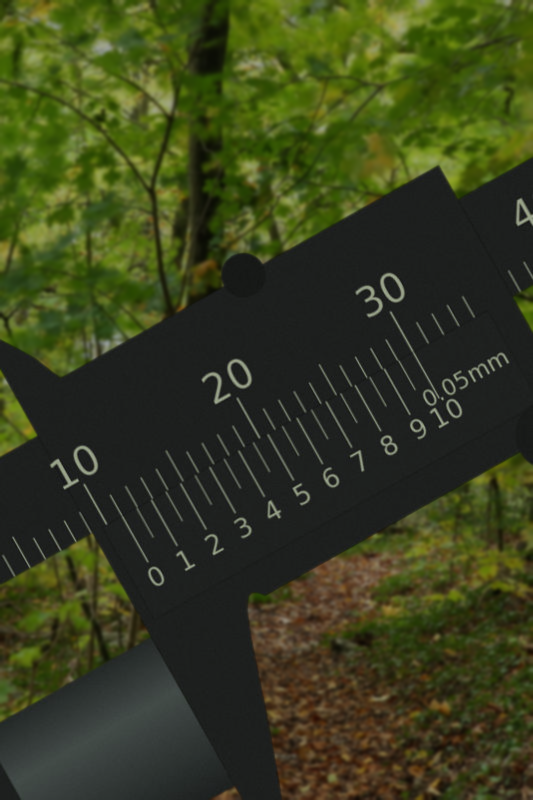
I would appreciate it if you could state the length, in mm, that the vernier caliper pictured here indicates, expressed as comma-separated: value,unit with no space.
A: 11.0,mm
